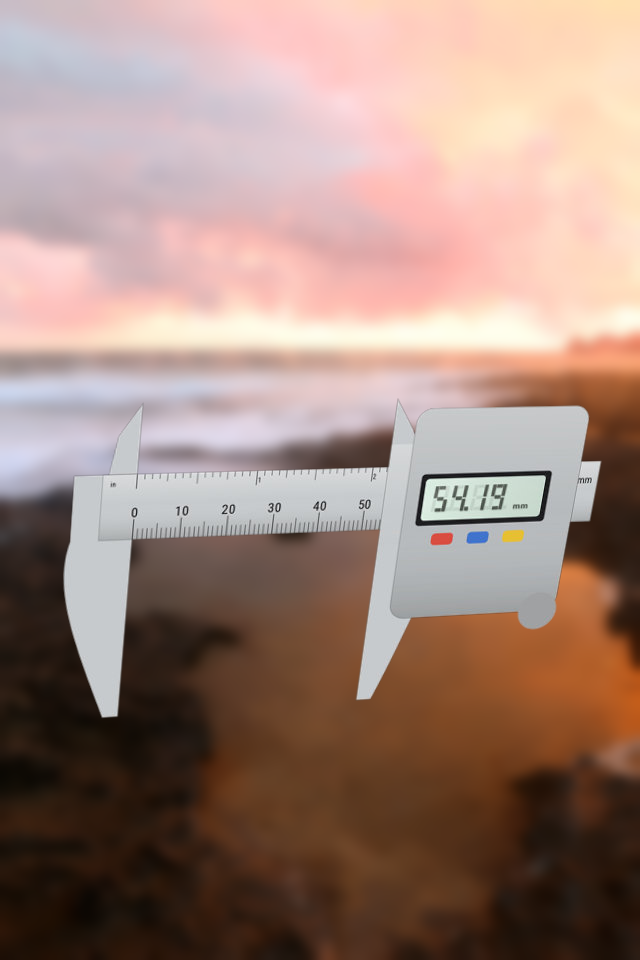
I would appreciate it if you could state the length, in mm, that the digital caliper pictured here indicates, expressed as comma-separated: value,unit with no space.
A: 54.19,mm
